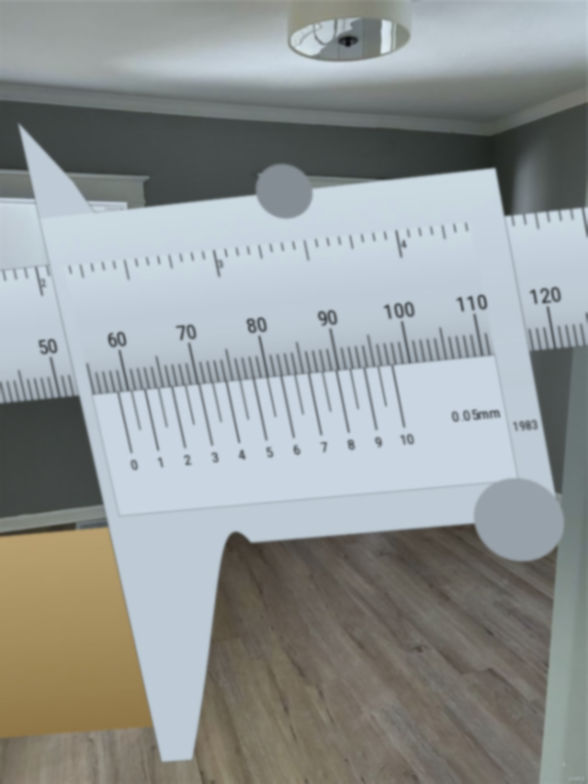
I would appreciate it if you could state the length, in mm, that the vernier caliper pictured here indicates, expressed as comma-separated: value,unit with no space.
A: 58.5,mm
